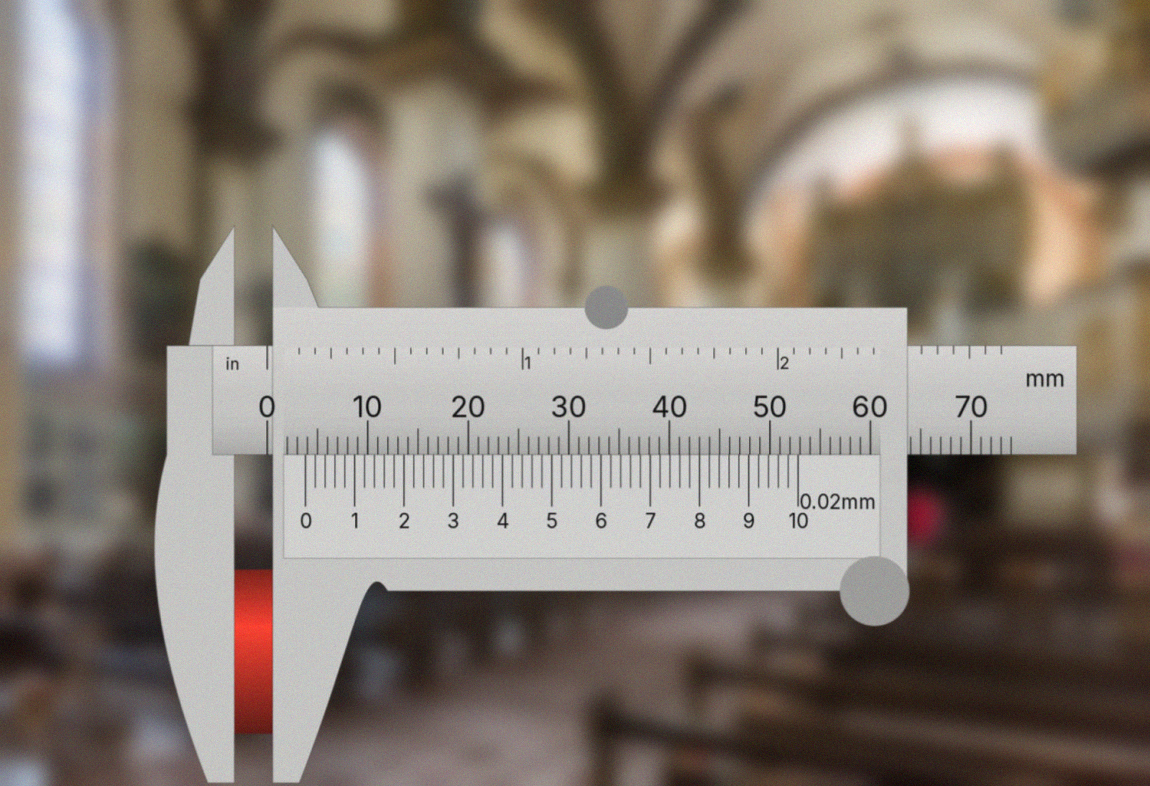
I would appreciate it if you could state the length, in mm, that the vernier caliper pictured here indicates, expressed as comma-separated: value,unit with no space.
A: 3.8,mm
